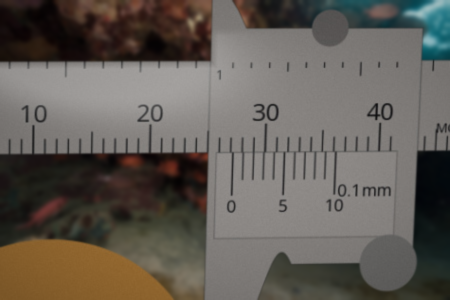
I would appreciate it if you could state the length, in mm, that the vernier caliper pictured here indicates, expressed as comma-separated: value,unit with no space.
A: 27.2,mm
